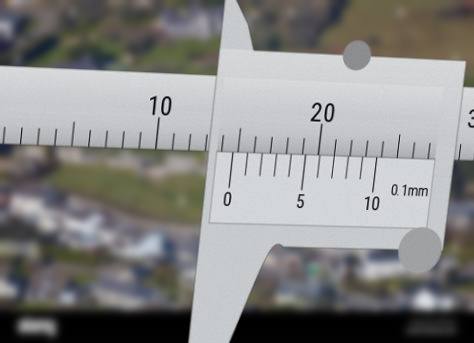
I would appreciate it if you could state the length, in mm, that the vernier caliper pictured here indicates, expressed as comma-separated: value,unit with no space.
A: 14.7,mm
